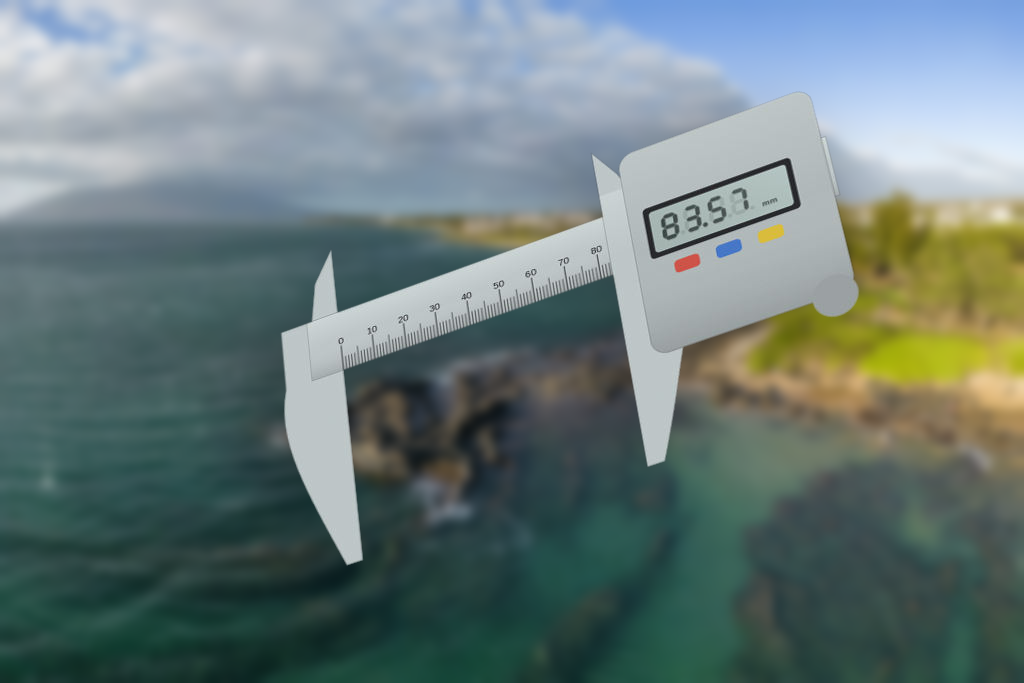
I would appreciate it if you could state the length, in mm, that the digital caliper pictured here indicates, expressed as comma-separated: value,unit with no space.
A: 83.57,mm
